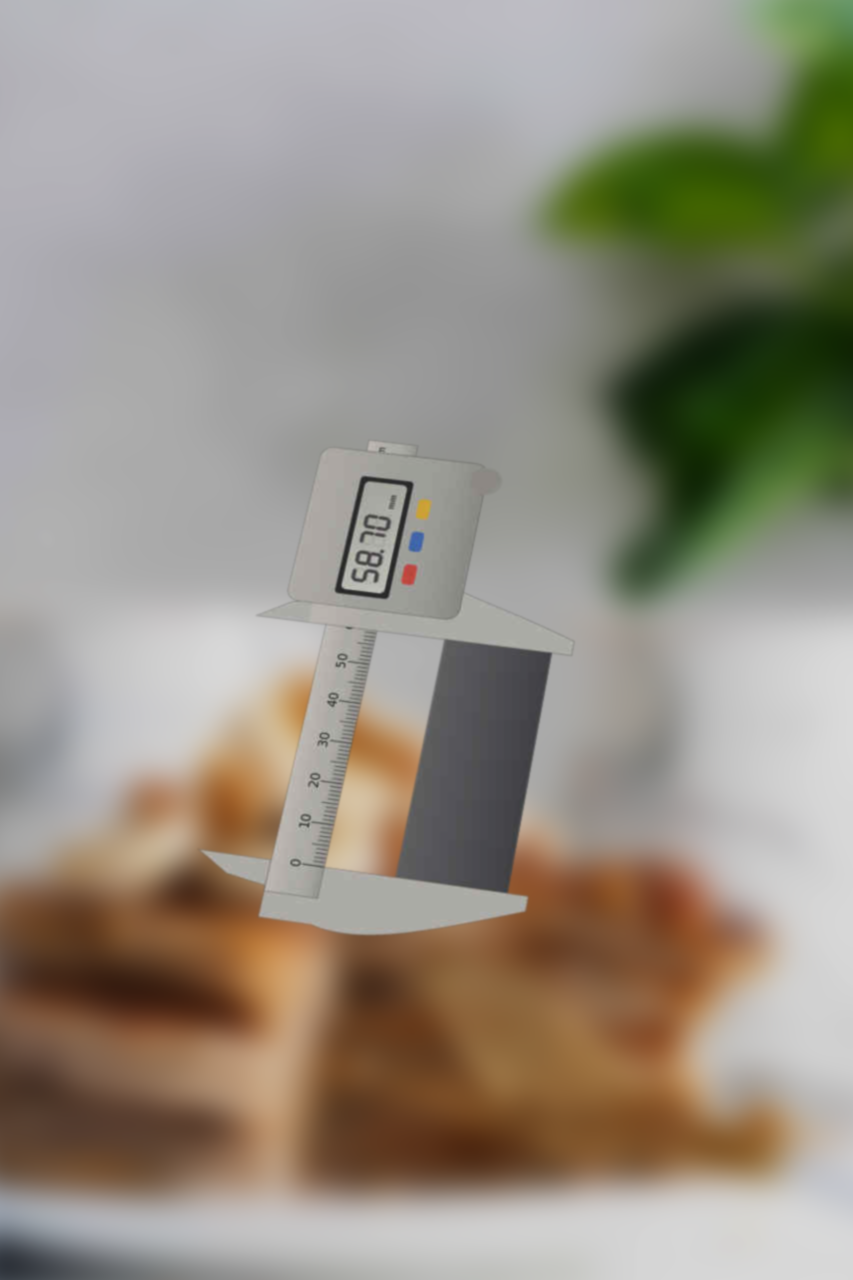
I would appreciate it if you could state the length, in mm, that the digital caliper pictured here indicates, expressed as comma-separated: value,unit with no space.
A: 58.70,mm
